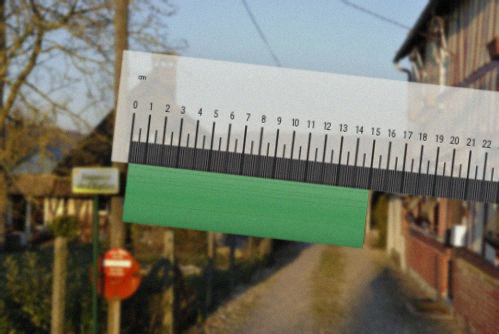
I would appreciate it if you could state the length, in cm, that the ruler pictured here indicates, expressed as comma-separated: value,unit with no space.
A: 15,cm
